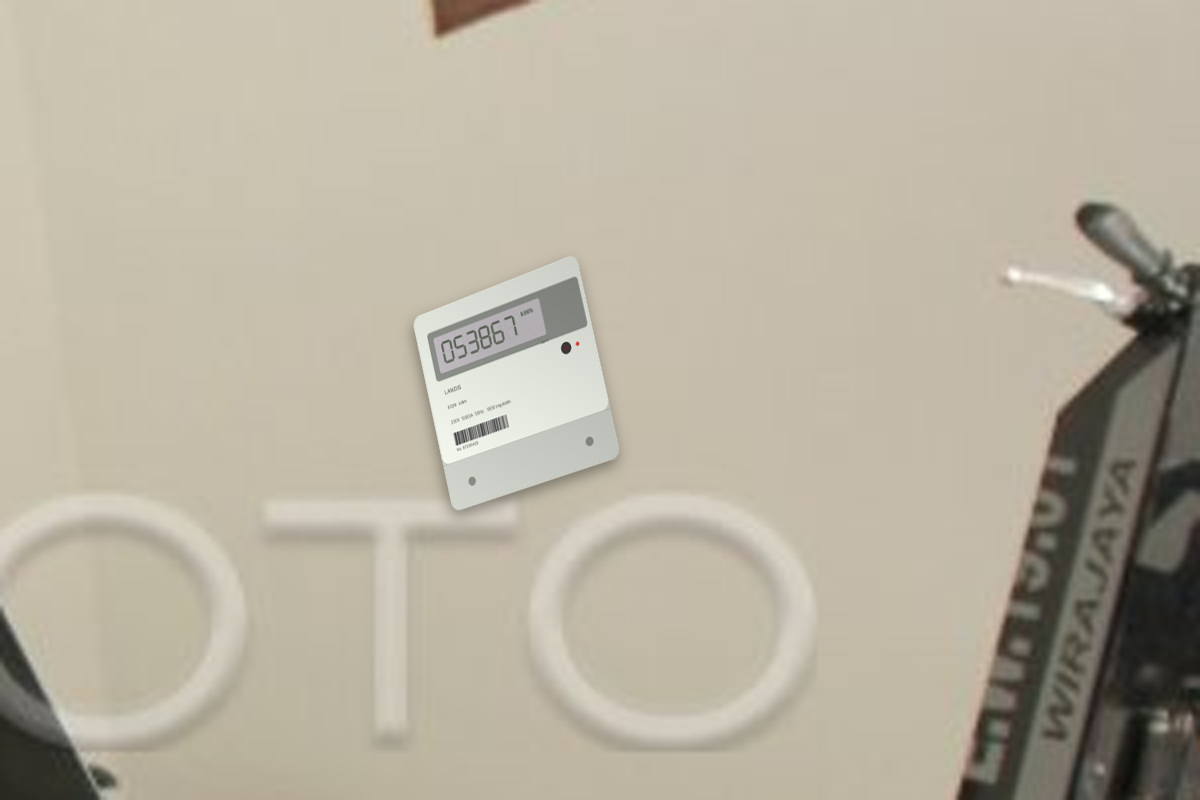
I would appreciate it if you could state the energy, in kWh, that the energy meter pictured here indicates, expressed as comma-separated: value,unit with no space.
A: 53867,kWh
